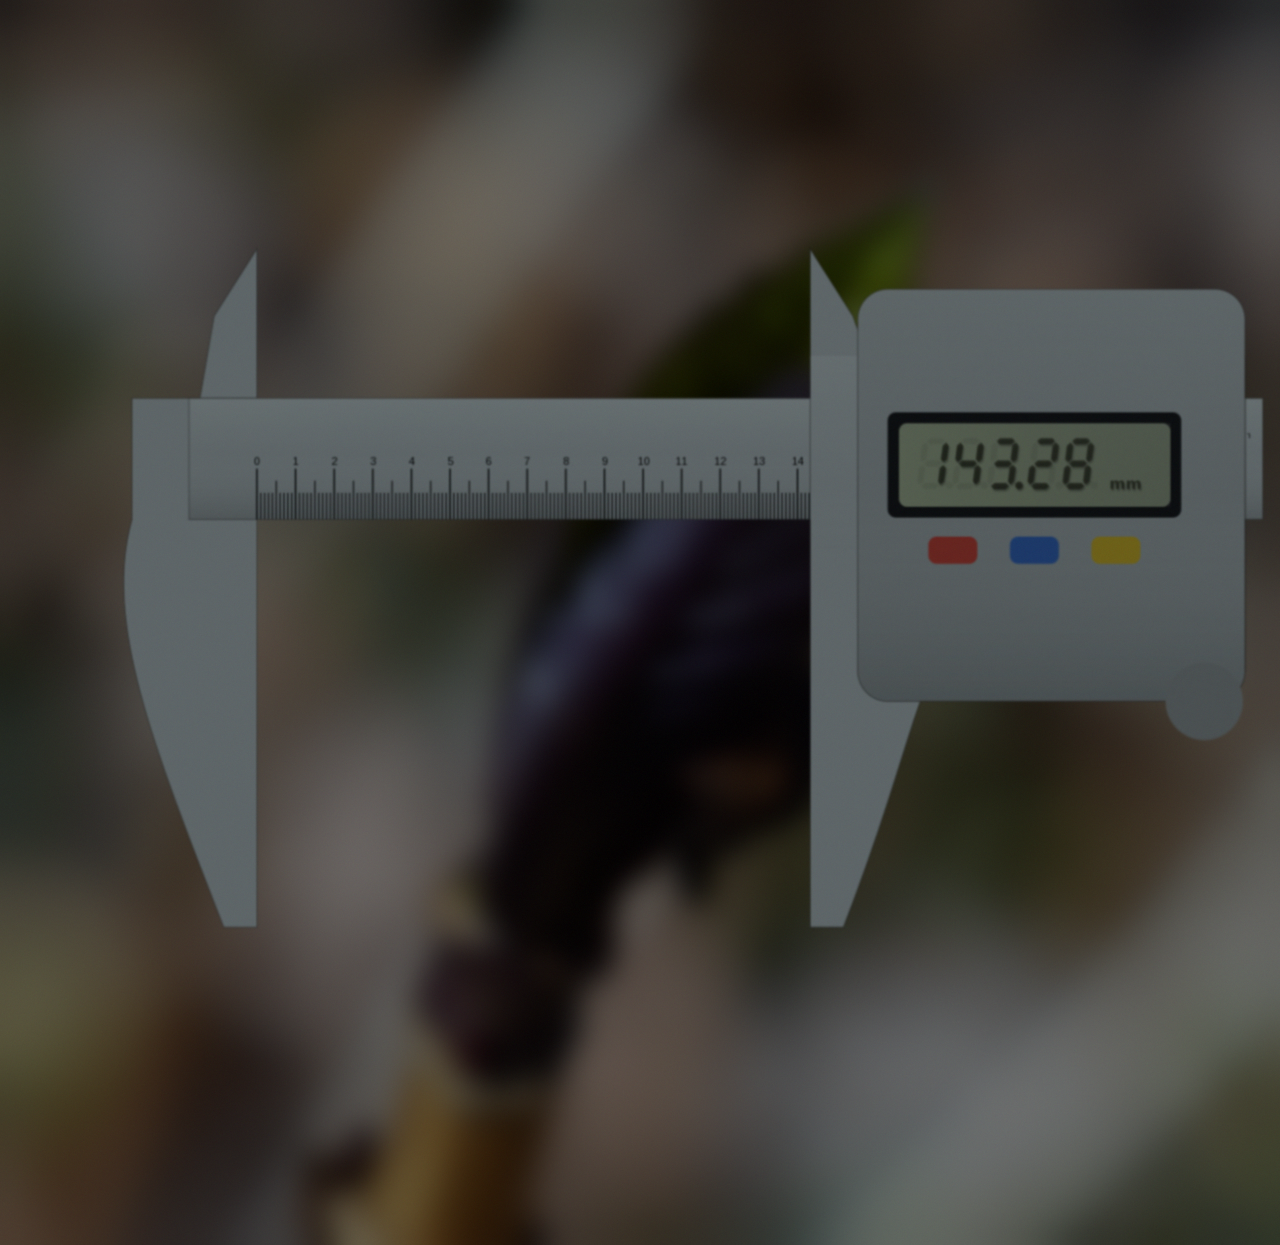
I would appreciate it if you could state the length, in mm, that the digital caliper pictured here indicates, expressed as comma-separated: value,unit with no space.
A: 143.28,mm
